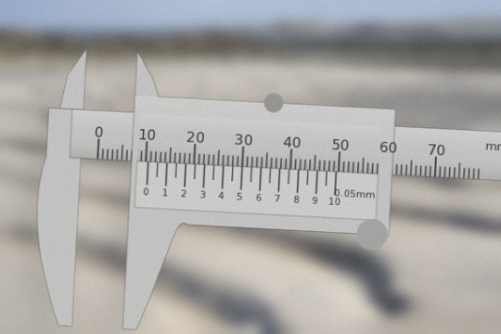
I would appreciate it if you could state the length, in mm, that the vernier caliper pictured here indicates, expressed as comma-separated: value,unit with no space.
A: 10.5,mm
